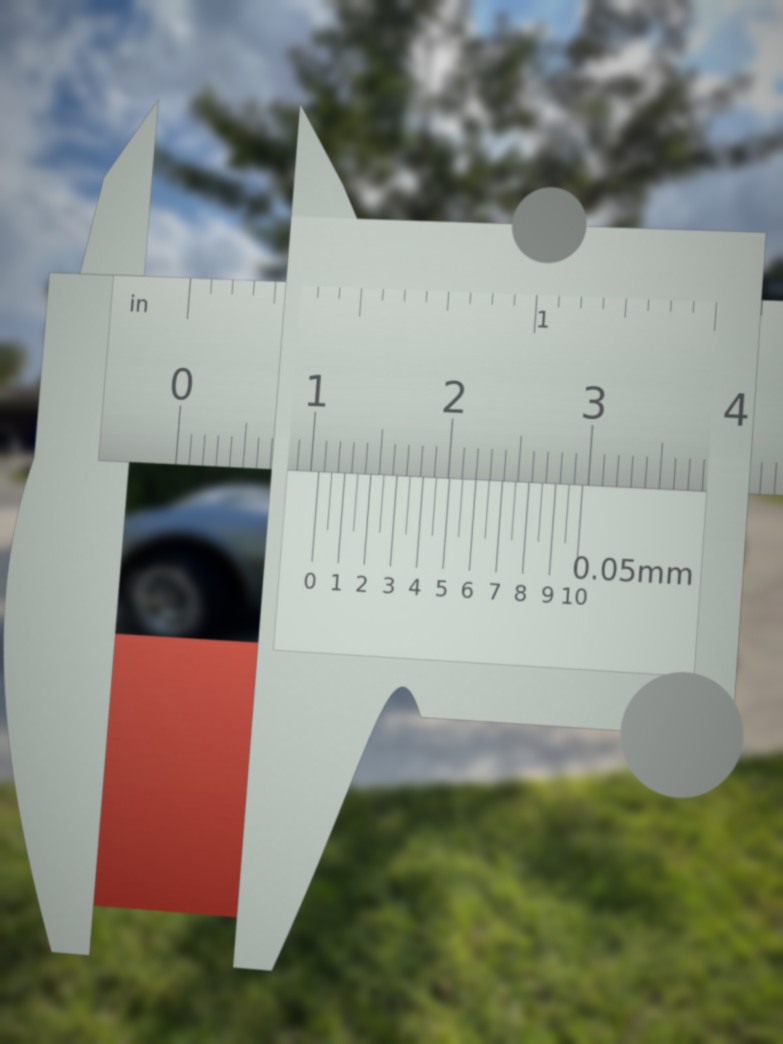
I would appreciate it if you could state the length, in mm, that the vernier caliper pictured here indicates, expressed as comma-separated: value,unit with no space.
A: 10.6,mm
